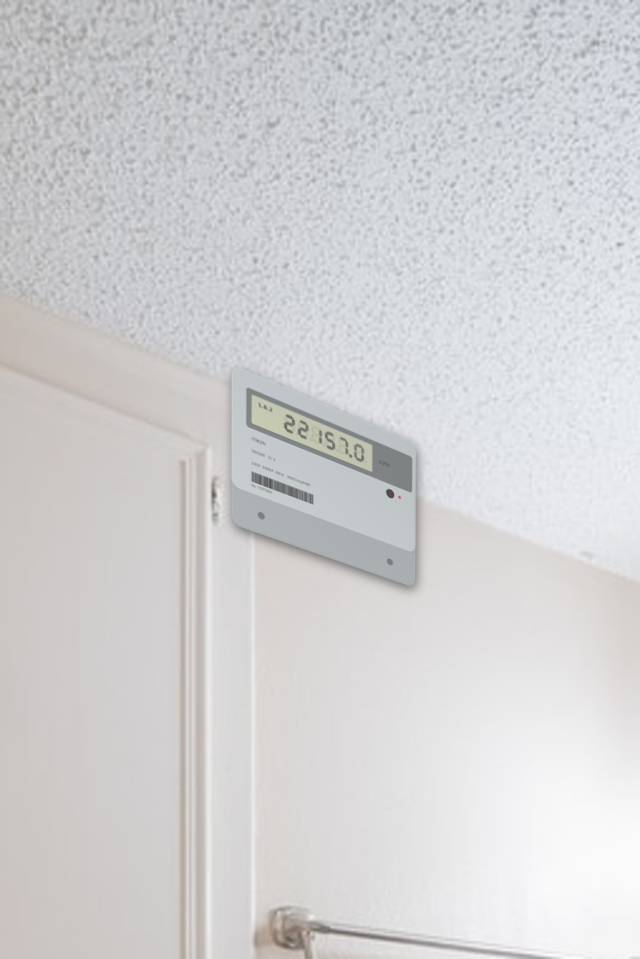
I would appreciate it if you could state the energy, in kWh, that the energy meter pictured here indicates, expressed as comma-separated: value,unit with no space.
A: 22157.0,kWh
